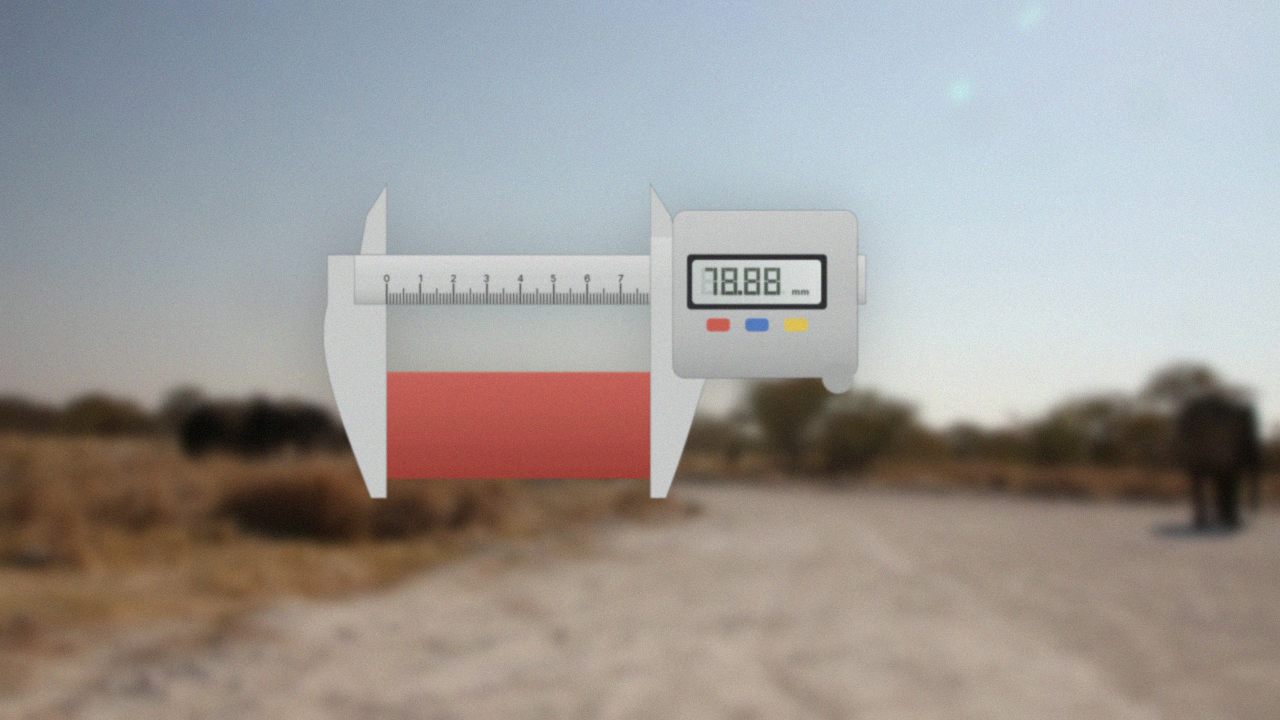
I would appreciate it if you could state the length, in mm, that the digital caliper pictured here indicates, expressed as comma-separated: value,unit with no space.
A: 78.88,mm
